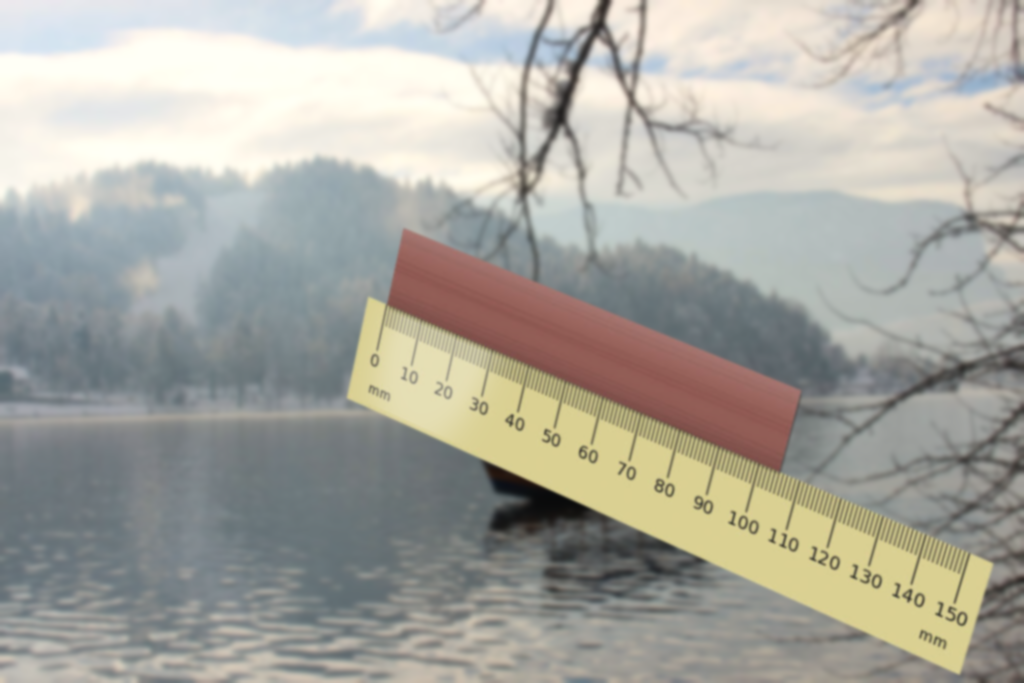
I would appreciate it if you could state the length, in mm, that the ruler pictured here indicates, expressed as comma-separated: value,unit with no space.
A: 105,mm
